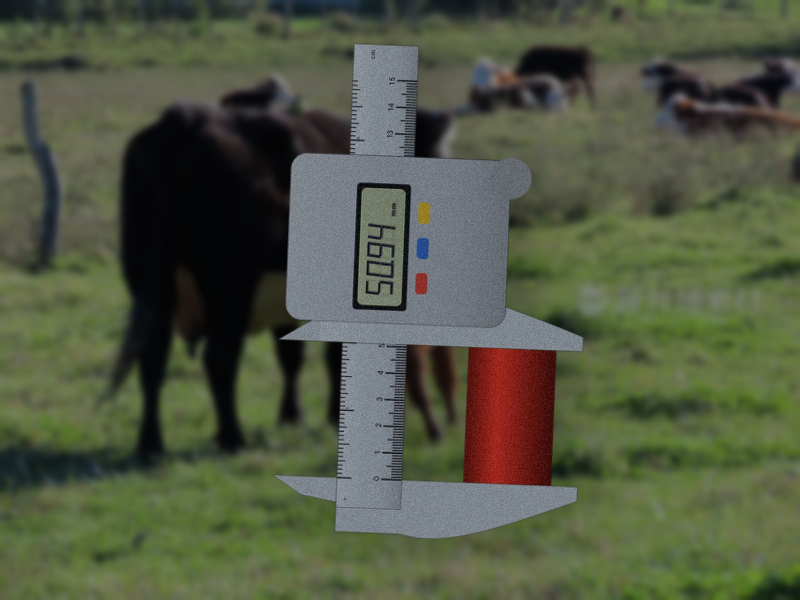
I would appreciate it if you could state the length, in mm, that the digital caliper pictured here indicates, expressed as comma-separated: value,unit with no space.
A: 50.94,mm
